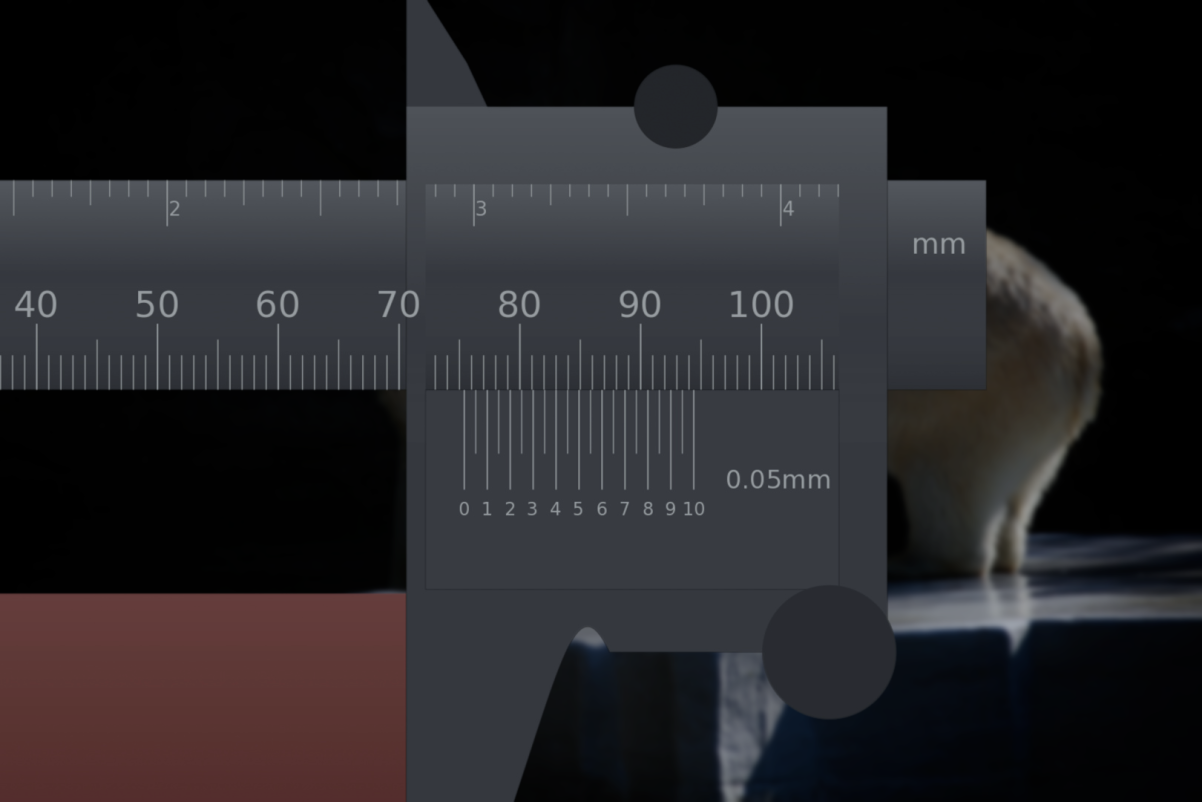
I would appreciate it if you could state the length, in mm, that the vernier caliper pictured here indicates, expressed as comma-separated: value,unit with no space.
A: 75.4,mm
